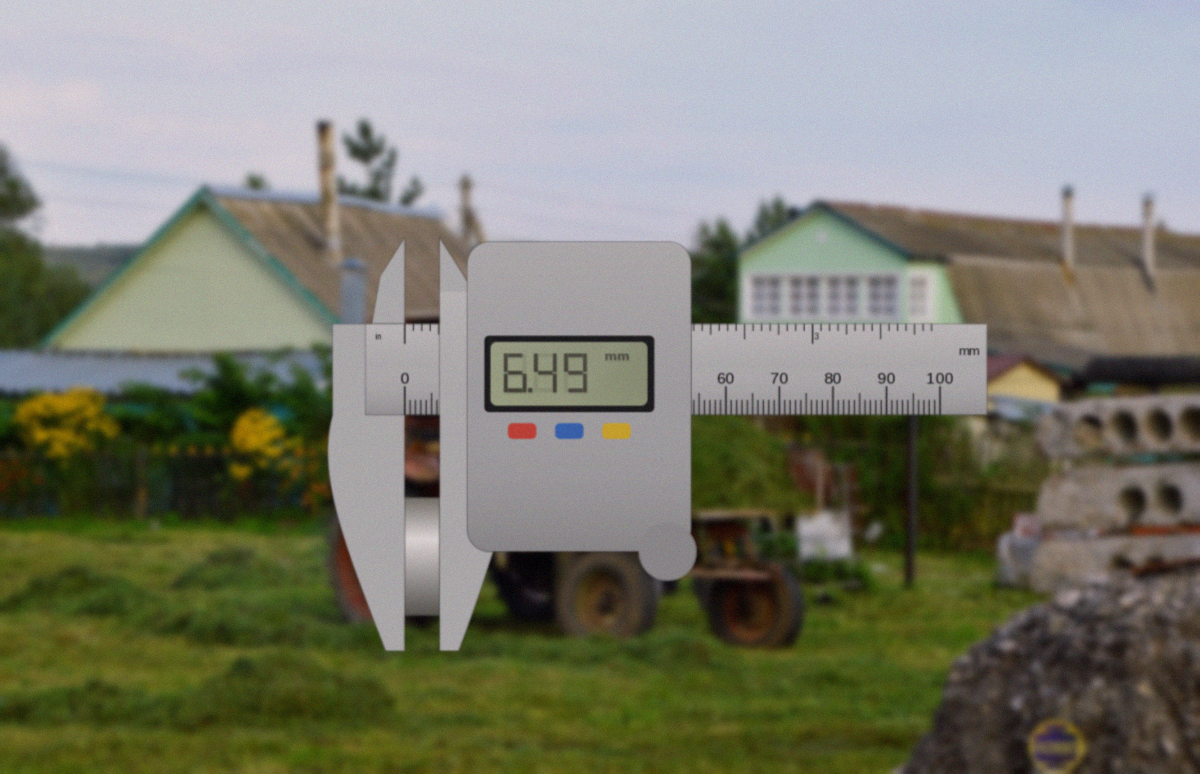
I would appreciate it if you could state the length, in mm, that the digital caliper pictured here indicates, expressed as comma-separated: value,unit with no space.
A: 6.49,mm
